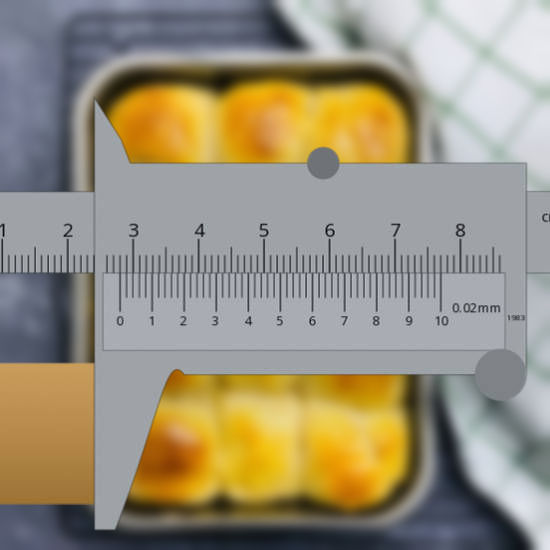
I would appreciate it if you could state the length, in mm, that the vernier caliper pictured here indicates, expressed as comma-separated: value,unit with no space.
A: 28.0,mm
